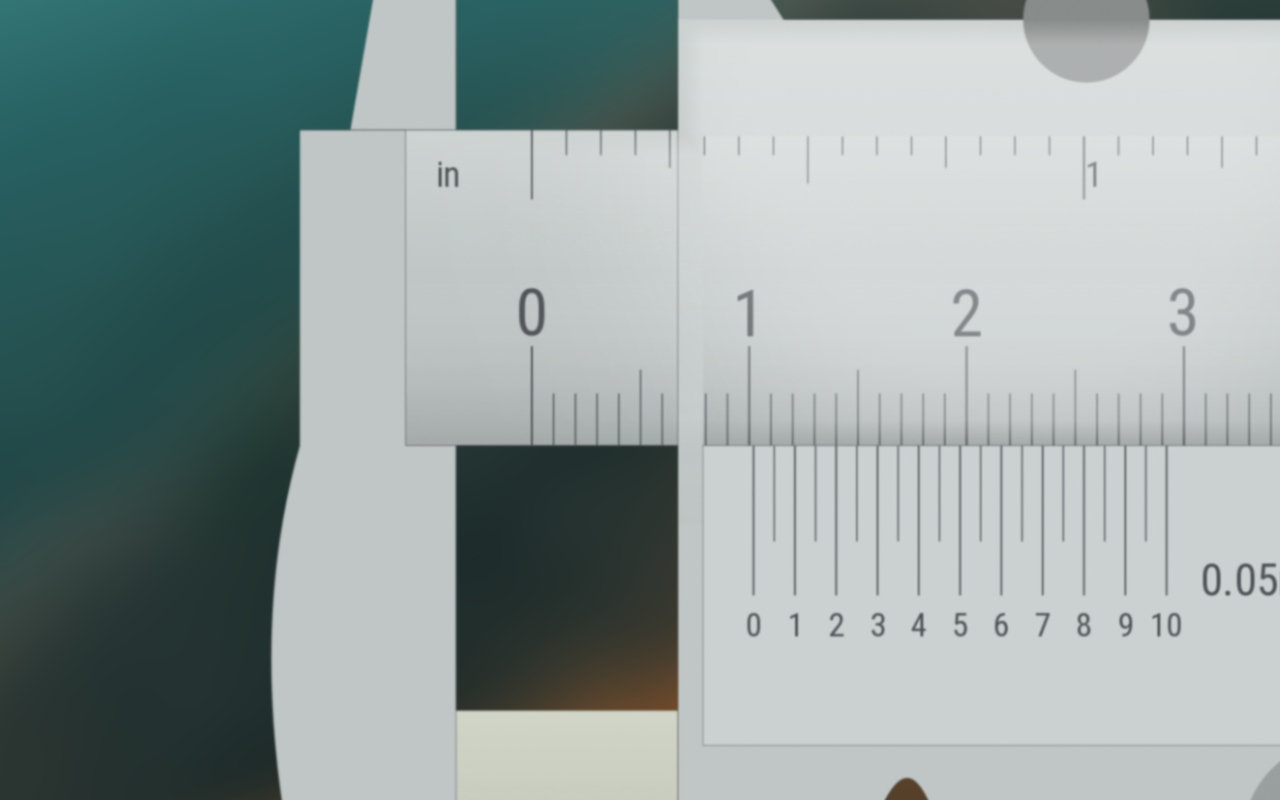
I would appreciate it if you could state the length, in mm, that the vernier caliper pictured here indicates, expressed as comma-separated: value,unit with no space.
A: 10.2,mm
